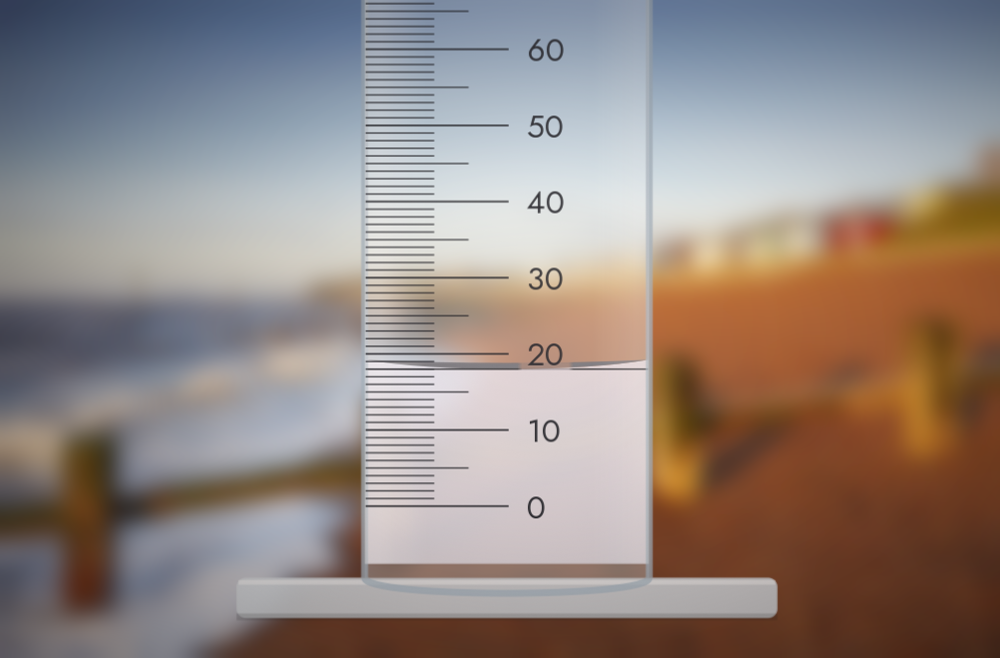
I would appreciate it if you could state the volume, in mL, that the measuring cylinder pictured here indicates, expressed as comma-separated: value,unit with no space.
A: 18,mL
